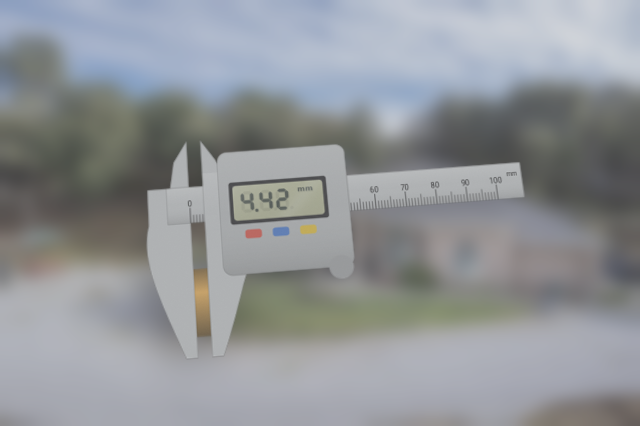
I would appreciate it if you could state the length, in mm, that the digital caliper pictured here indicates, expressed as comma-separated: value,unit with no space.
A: 4.42,mm
